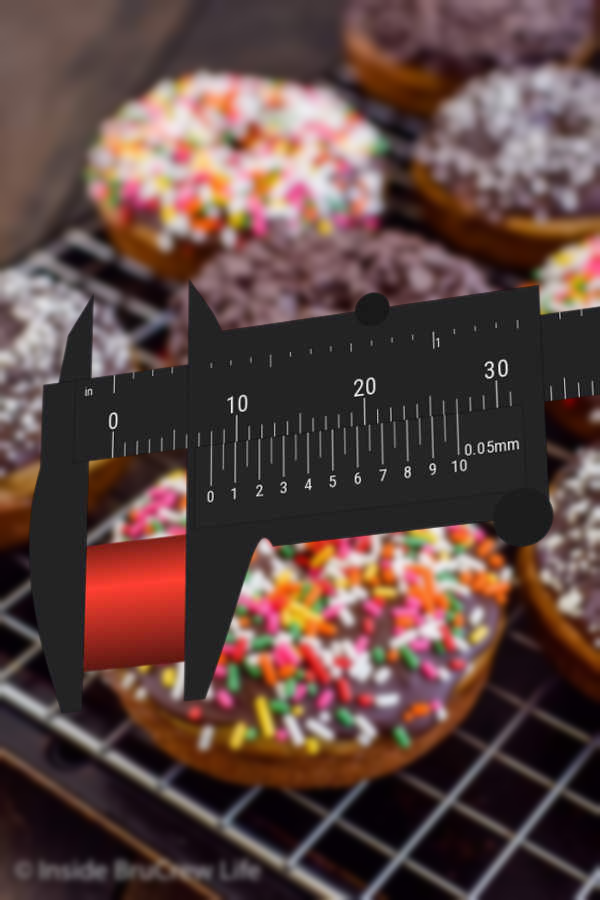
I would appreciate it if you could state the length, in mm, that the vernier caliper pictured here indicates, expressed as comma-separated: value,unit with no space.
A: 8.0,mm
